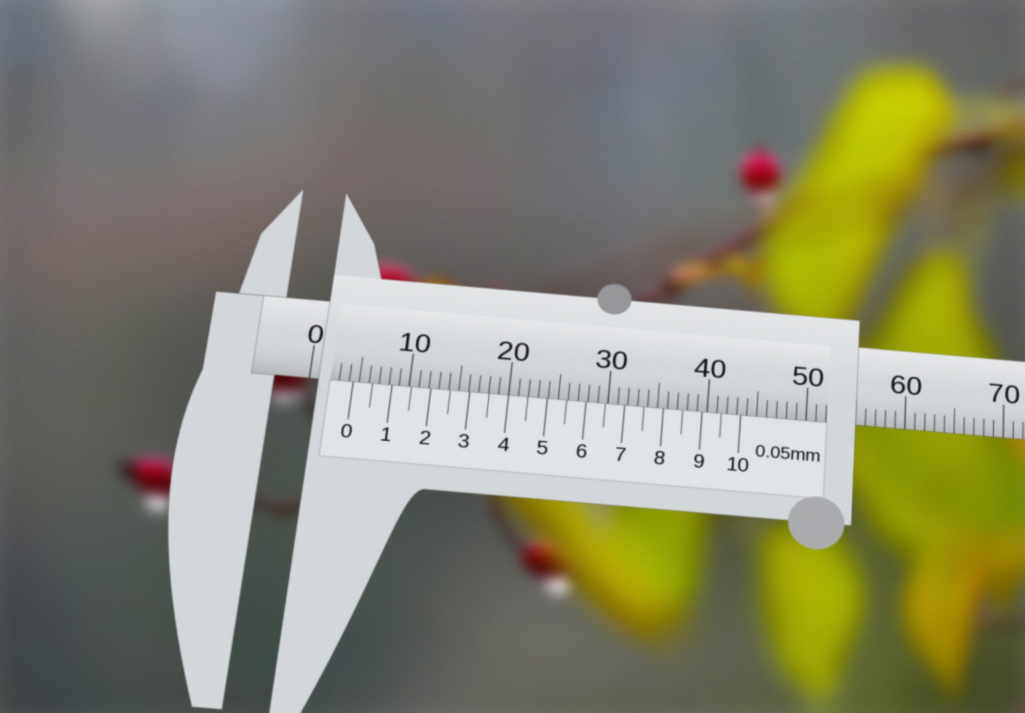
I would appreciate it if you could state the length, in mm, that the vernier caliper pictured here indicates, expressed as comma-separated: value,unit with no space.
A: 4.4,mm
